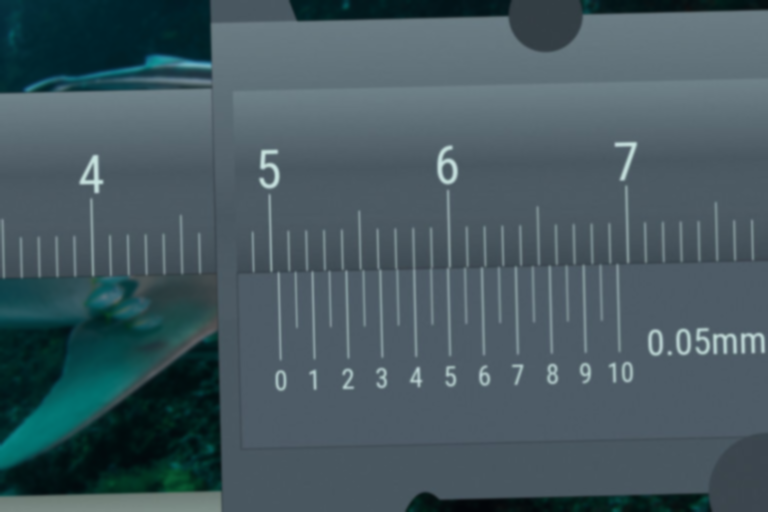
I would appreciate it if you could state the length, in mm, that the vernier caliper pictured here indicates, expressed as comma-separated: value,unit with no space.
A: 50.4,mm
